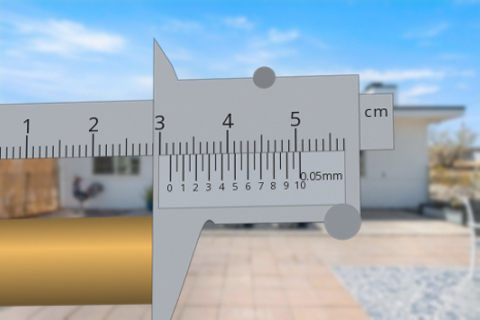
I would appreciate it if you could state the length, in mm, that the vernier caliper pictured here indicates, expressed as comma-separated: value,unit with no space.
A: 31.6,mm
